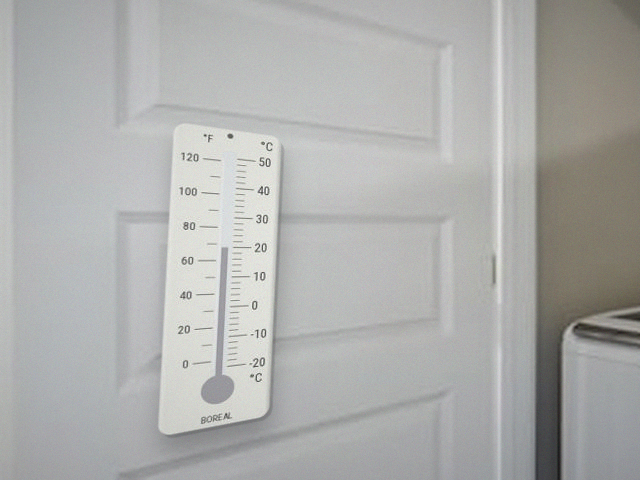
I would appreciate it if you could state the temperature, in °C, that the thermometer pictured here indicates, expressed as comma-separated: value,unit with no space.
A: 20,°C
